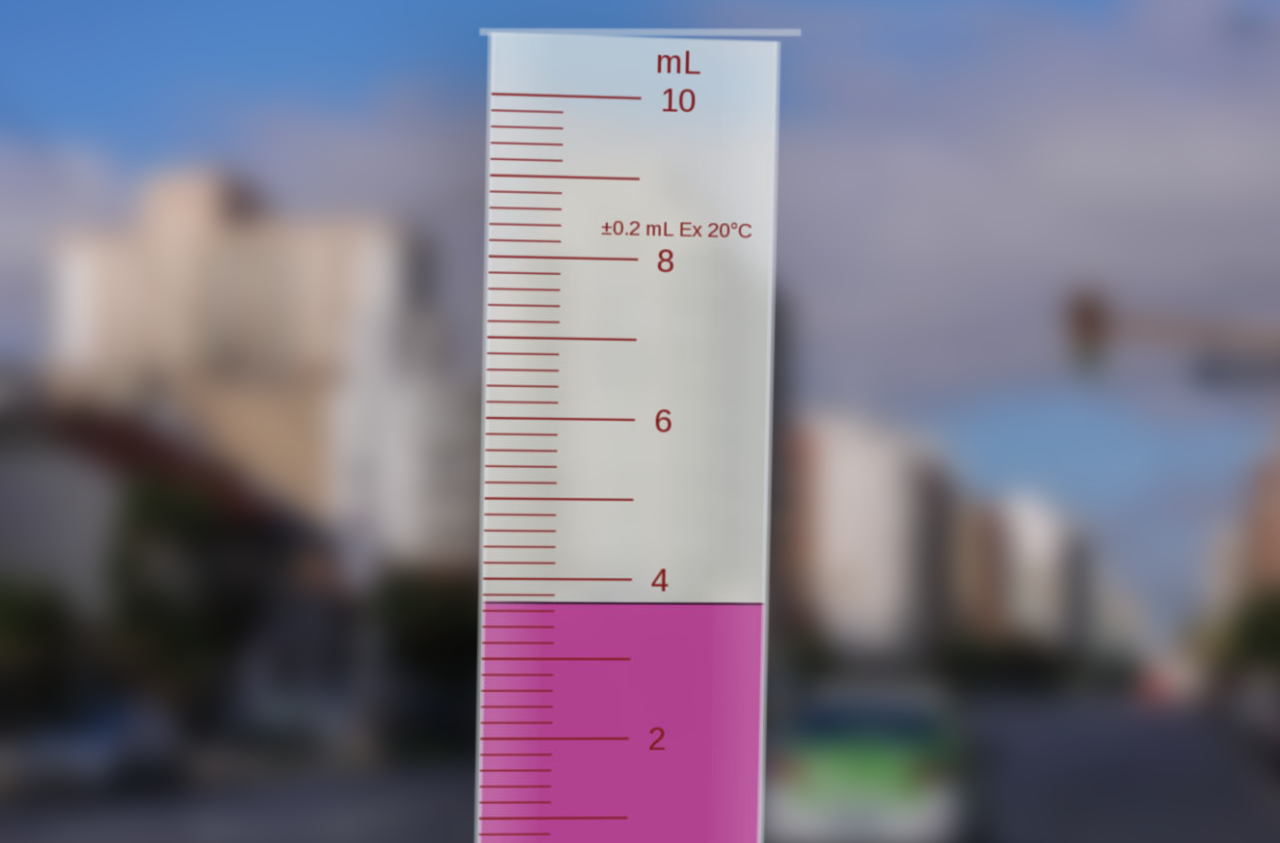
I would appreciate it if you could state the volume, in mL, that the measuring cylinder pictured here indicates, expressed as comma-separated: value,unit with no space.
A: 3.7,mL
